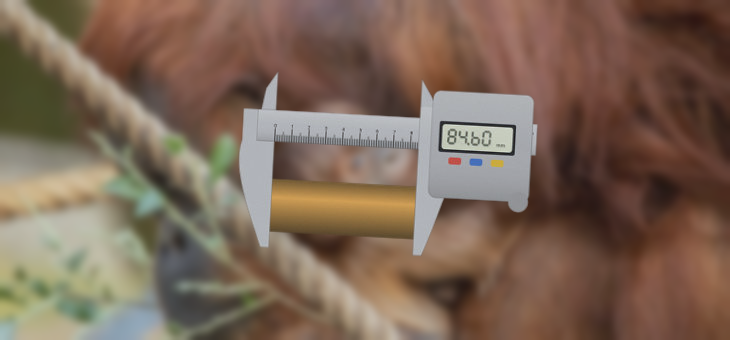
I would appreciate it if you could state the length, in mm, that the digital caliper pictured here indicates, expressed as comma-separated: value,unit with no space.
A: 84.60,mm
